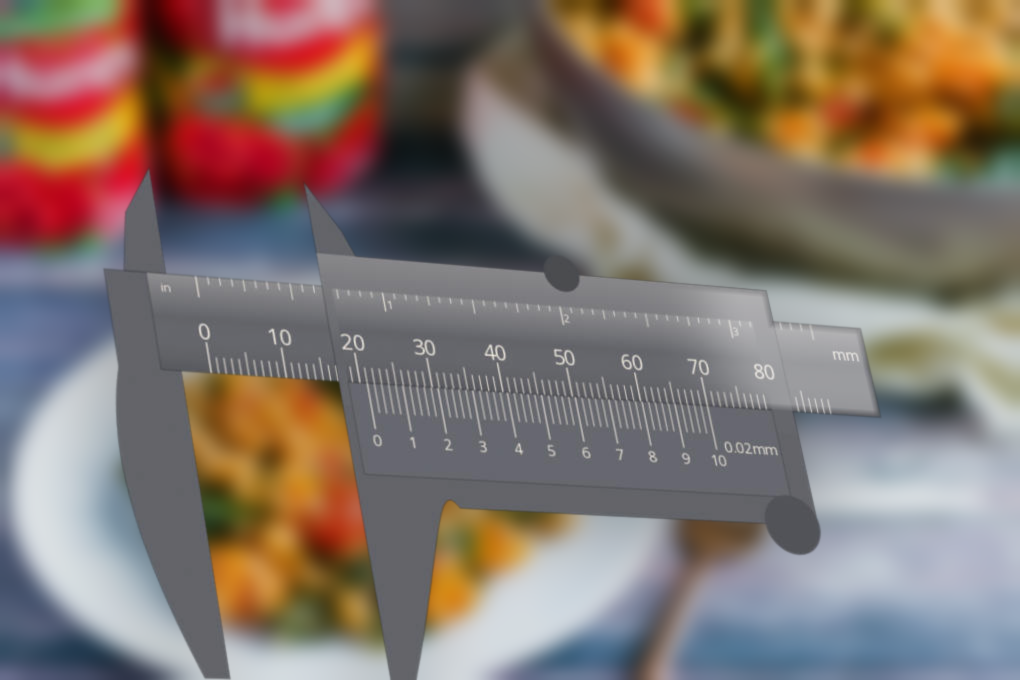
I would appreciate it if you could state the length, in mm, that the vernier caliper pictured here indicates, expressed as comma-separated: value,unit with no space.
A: 21.0,mm
